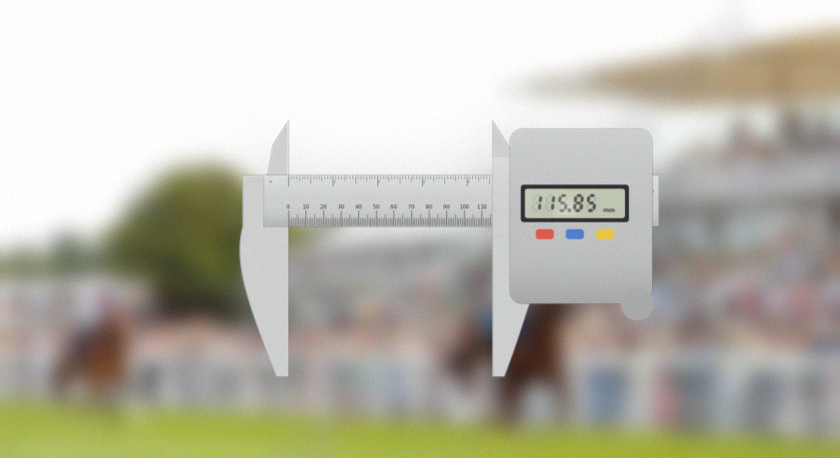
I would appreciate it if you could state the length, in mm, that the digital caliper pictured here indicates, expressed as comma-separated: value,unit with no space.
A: 115.85,mm
